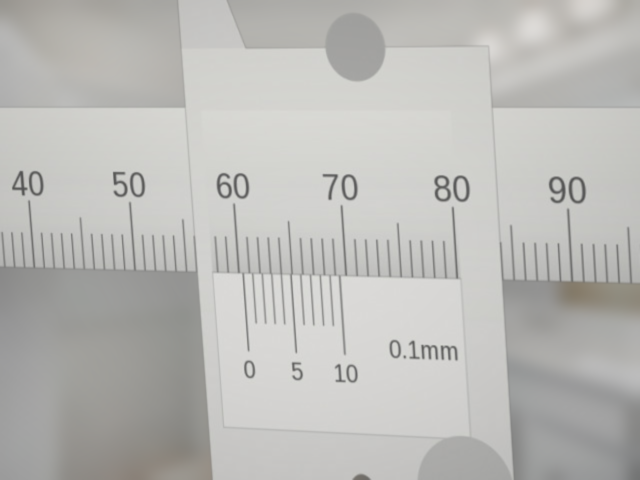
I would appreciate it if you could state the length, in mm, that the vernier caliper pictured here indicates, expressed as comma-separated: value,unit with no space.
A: 60.4,mm
